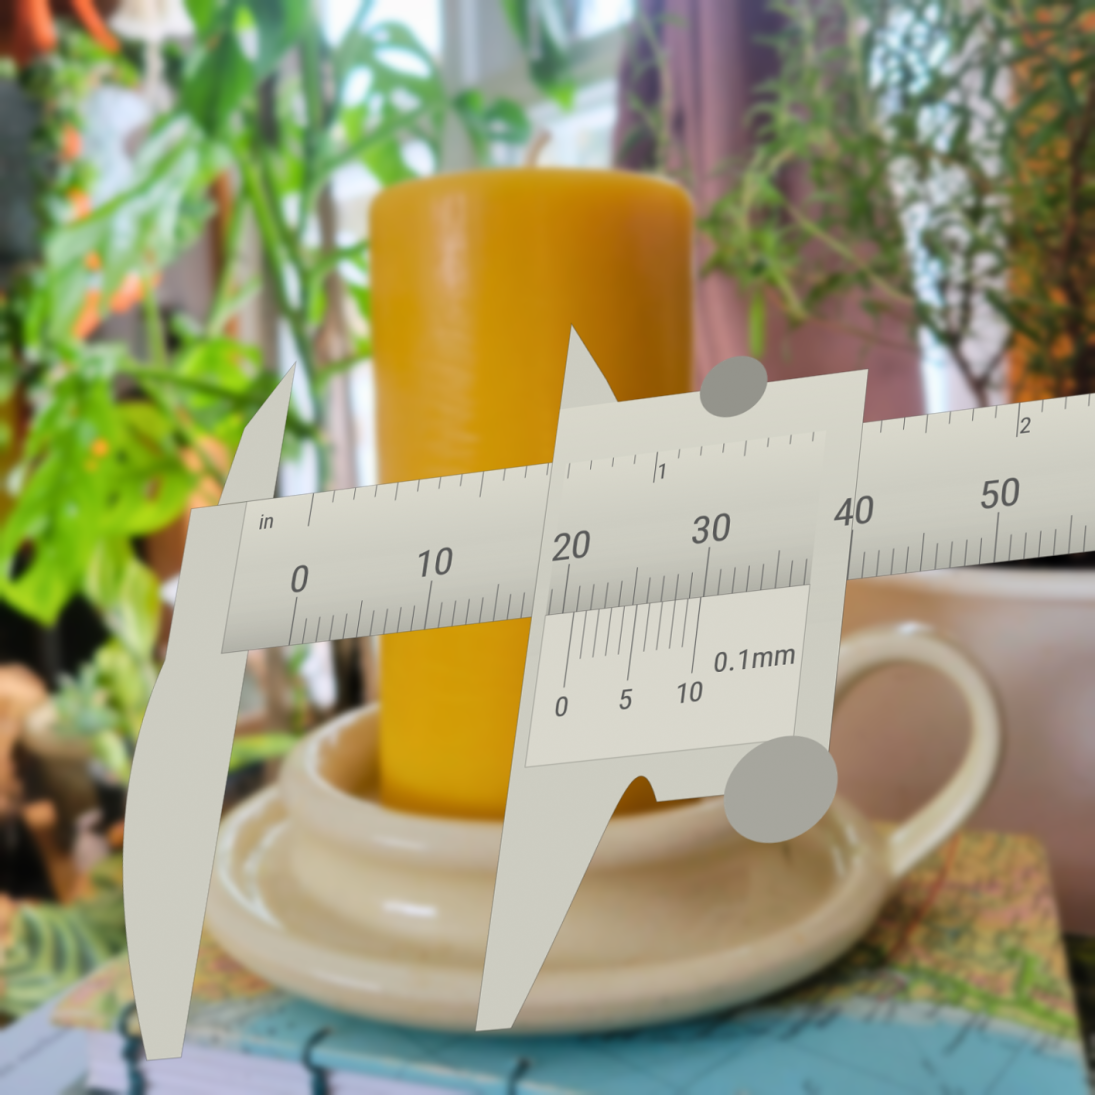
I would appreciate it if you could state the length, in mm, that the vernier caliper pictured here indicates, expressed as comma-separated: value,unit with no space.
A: 20.8,mm
